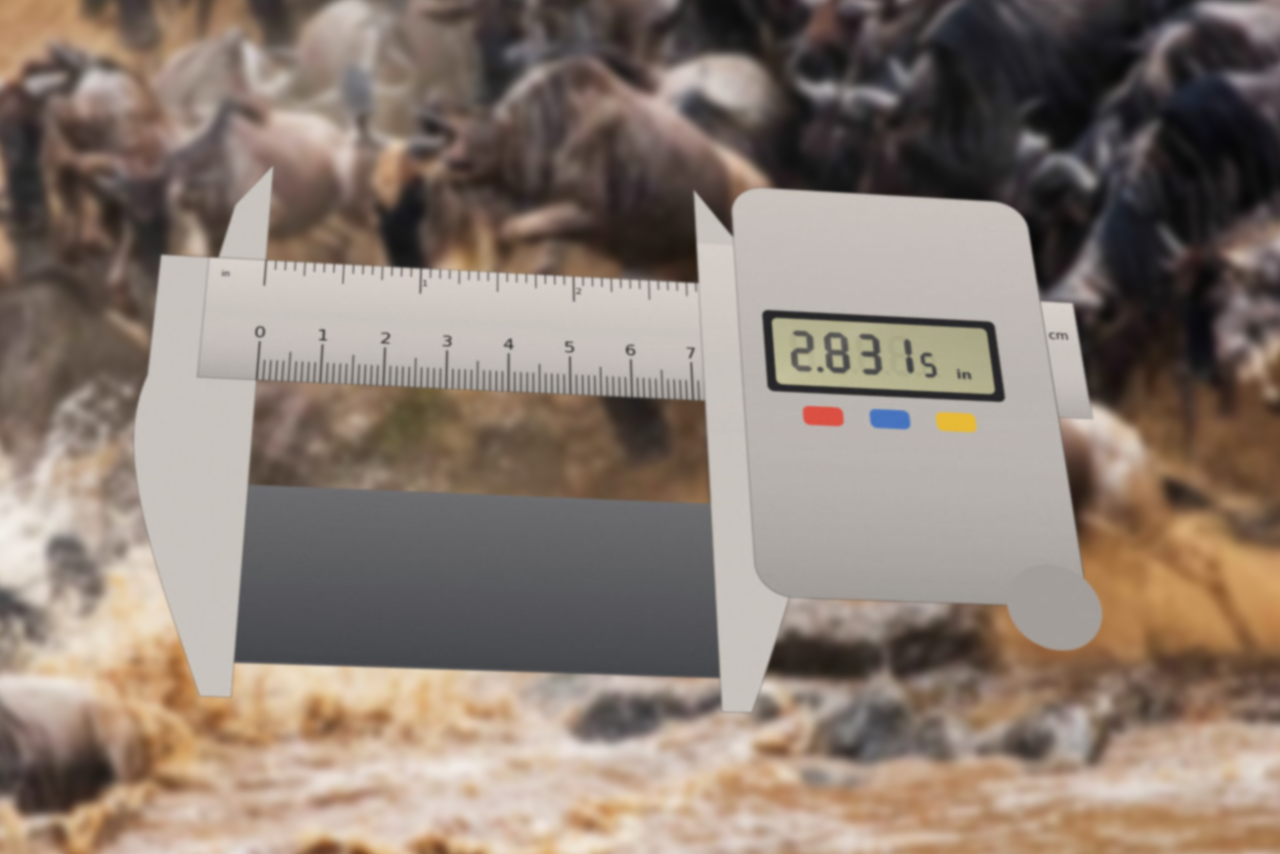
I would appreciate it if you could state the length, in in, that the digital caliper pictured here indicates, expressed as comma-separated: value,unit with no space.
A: 2.8315,in
